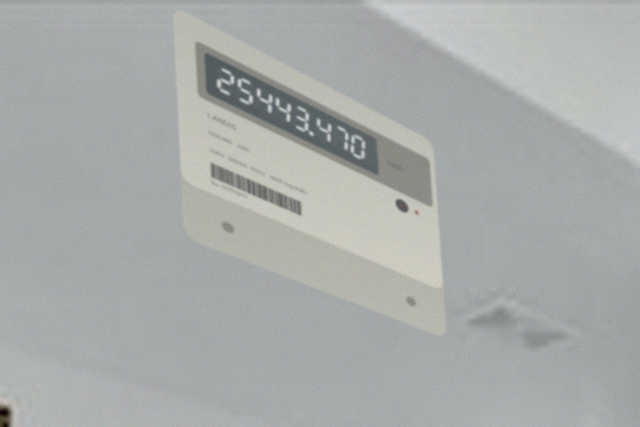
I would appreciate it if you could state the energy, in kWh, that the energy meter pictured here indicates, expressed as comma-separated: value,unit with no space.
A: 25443.470,kWh
